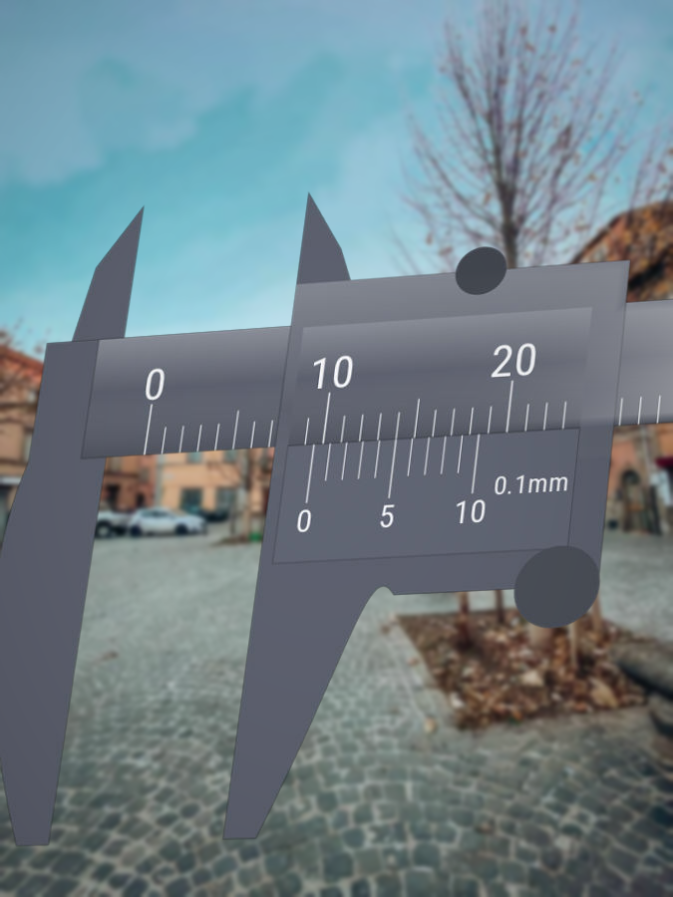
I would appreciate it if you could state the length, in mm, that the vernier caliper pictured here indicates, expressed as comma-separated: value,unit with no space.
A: 9.5,mm
